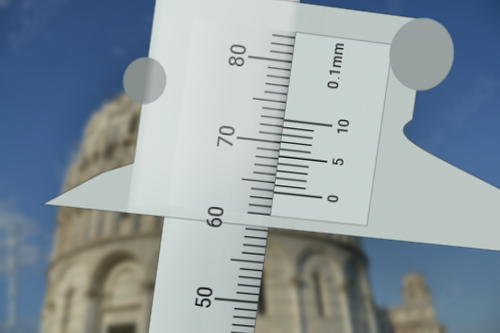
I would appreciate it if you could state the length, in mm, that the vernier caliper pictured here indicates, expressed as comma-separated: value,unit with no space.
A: 63.8,mm
